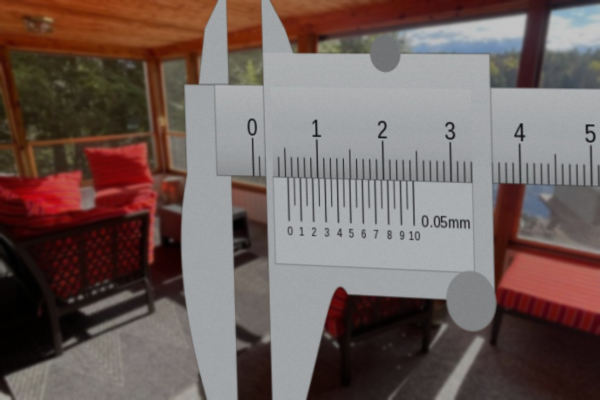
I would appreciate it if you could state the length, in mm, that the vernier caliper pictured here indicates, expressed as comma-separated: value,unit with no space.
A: 5.4,mm
